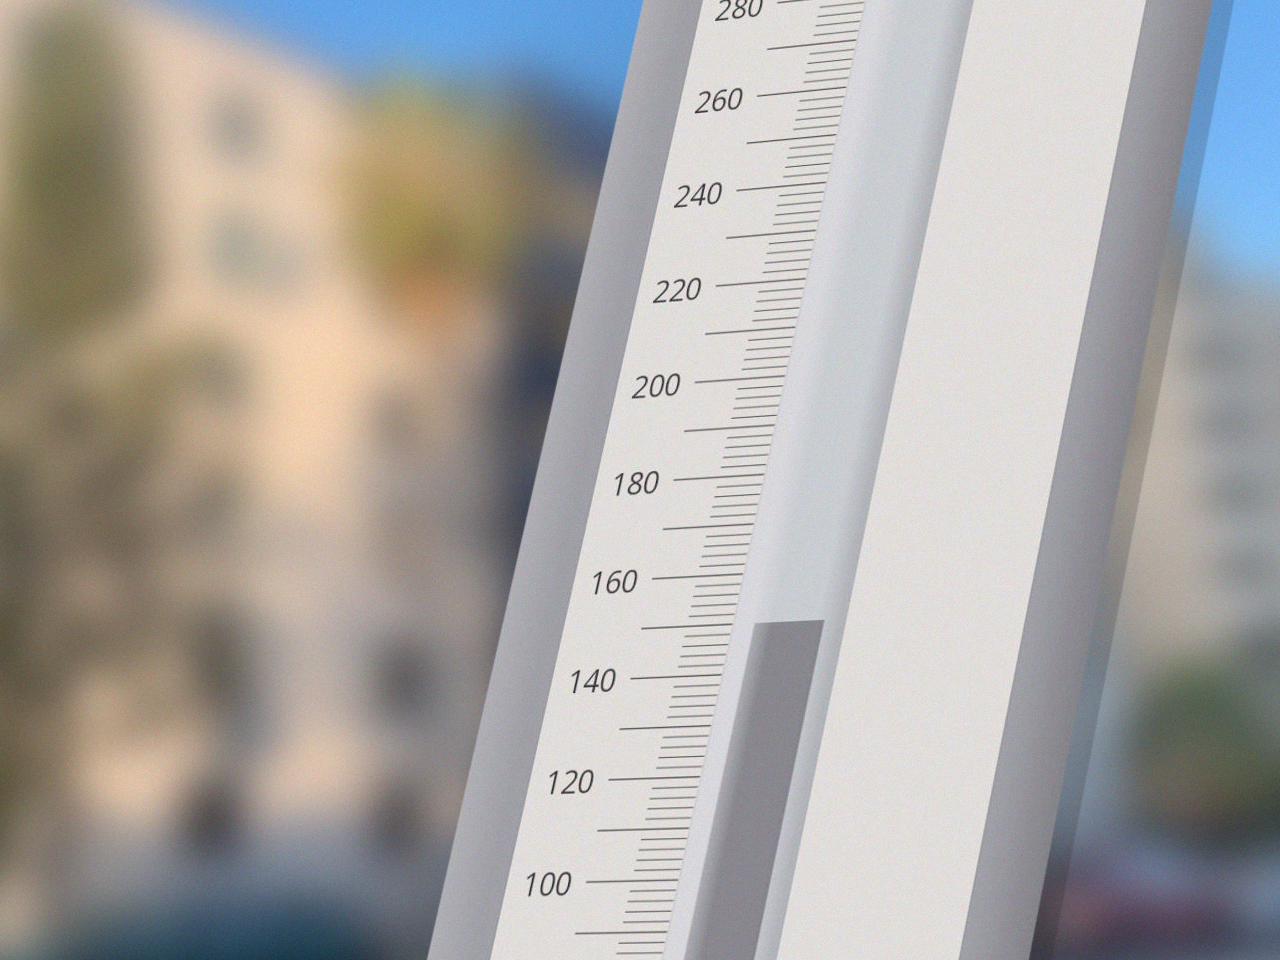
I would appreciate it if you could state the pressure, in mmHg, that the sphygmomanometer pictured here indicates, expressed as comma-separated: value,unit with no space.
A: 150,mmHg
